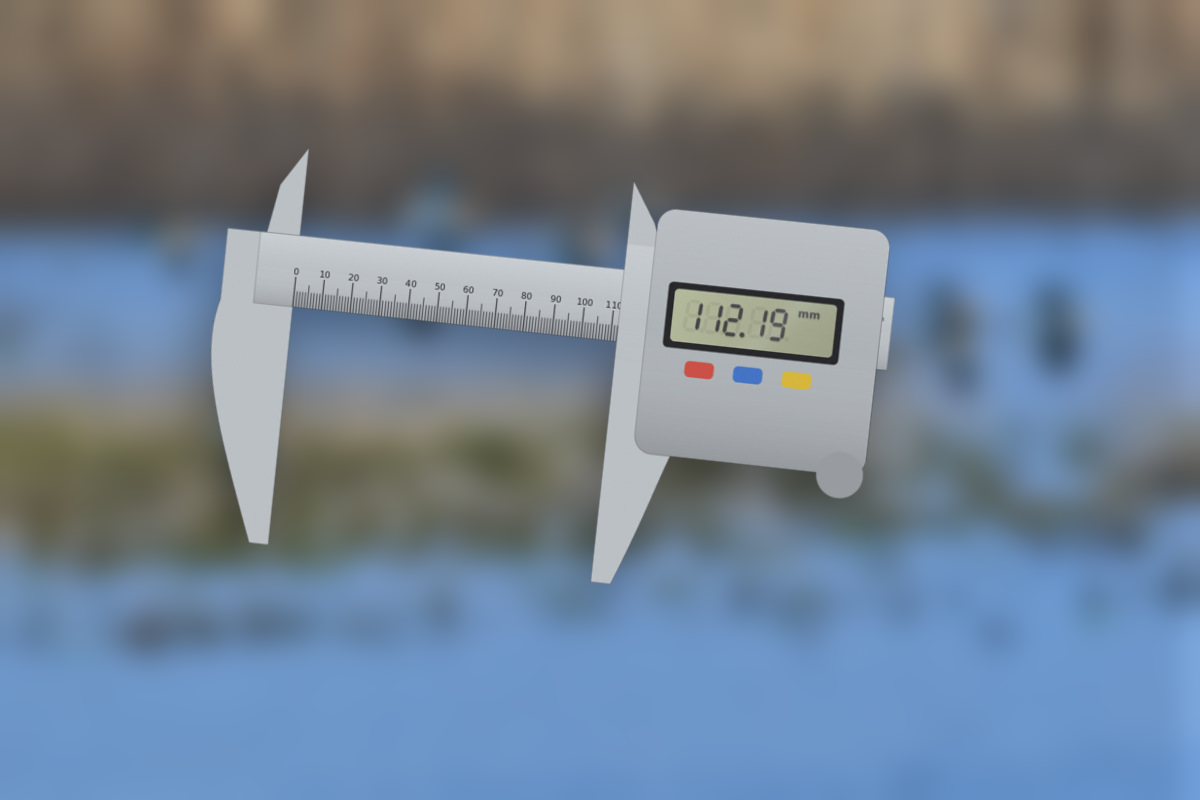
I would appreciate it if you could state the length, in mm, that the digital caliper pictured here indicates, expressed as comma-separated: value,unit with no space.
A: 112.19,mm
